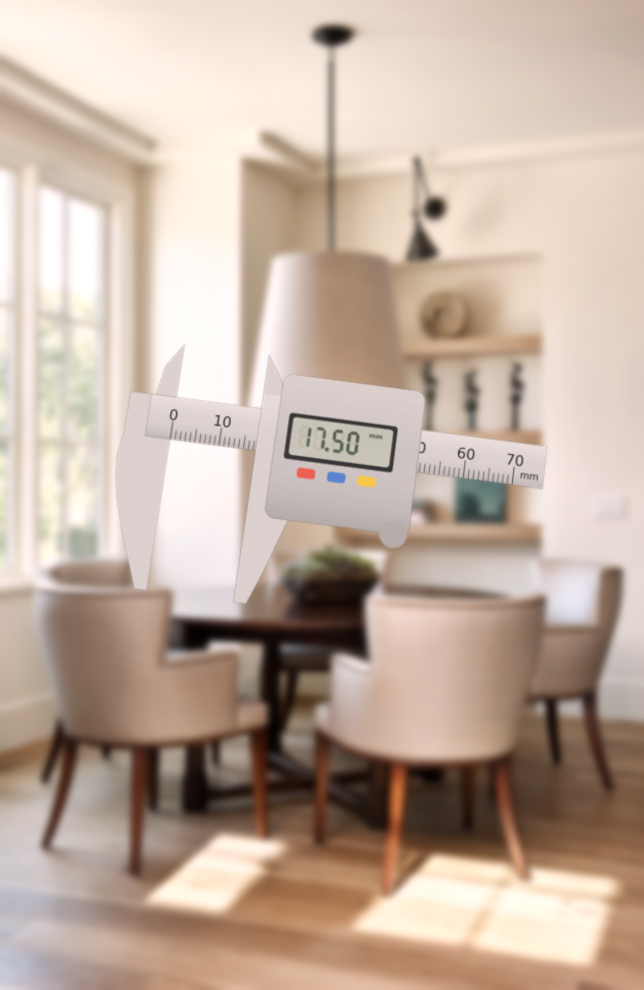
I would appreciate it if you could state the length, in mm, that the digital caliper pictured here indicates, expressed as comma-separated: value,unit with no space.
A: 17.50,mm
